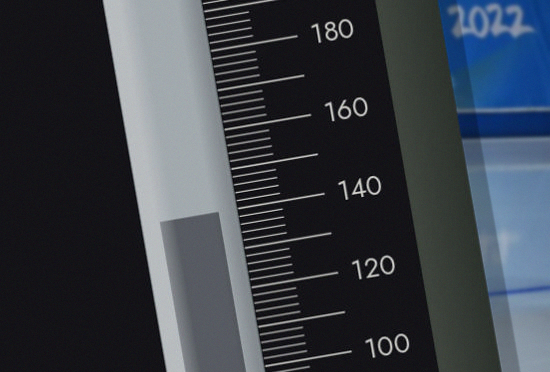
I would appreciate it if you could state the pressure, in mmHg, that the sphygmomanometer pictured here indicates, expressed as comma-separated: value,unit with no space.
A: 140,mmHg
